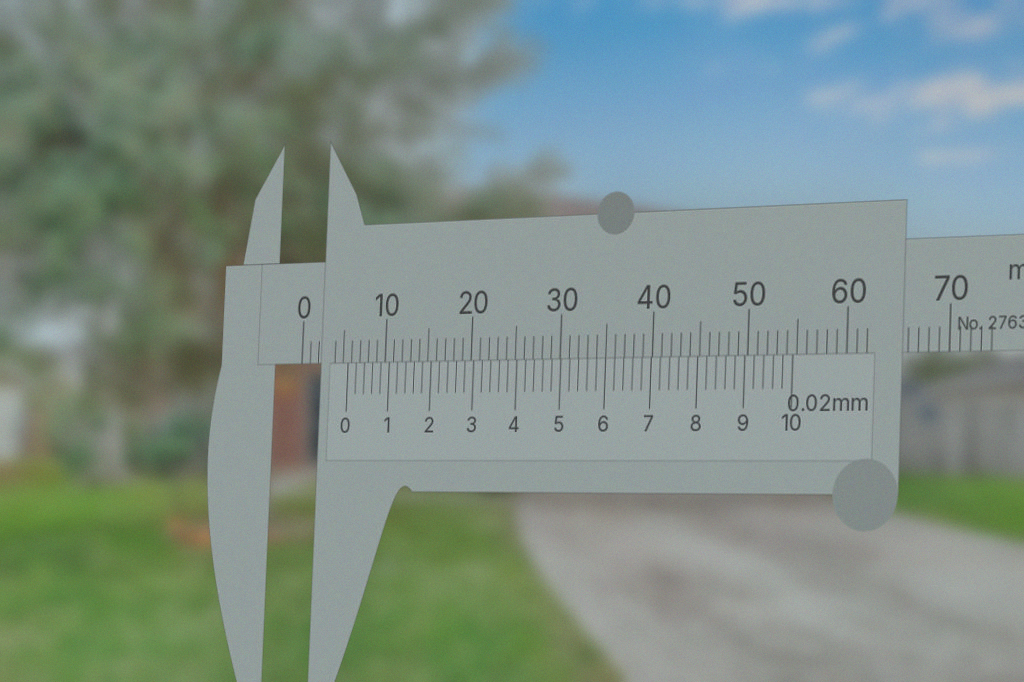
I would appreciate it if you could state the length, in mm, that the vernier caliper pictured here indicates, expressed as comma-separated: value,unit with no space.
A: 5.6,mm
